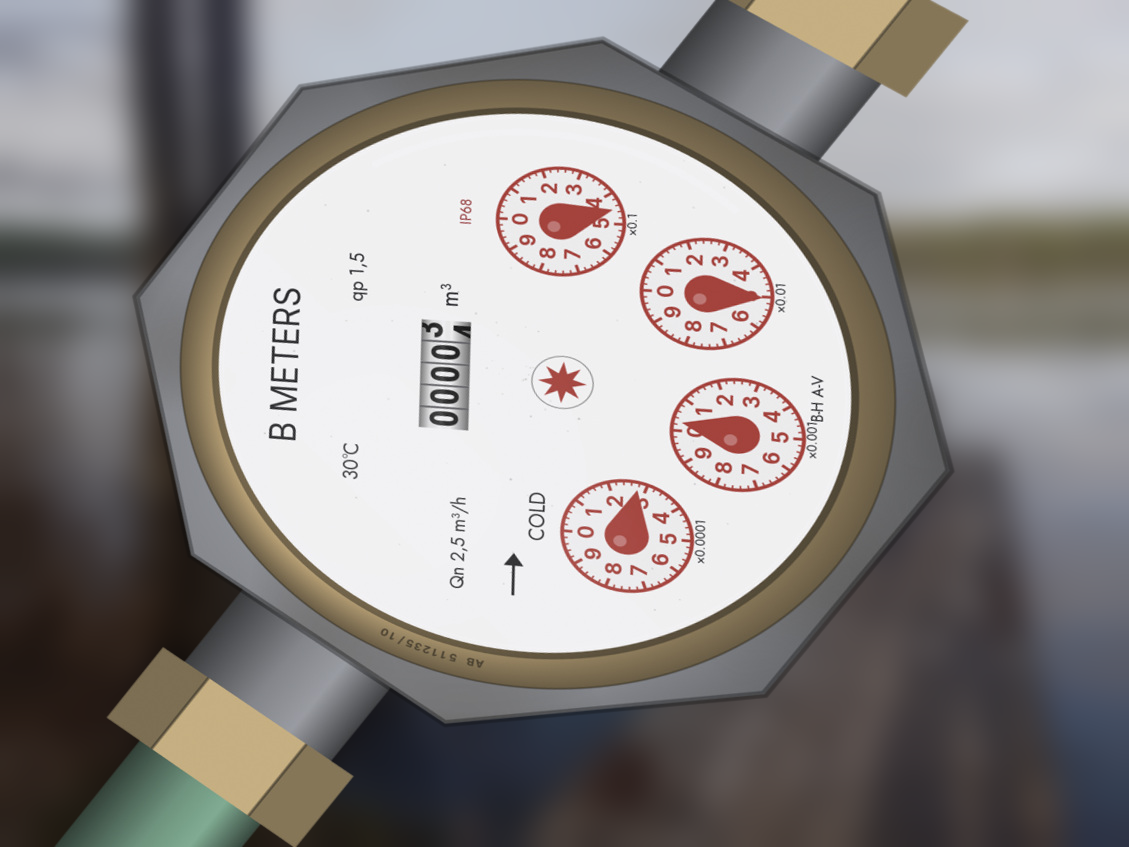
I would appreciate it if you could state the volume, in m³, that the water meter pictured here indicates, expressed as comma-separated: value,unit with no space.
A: 3.4502,m³
